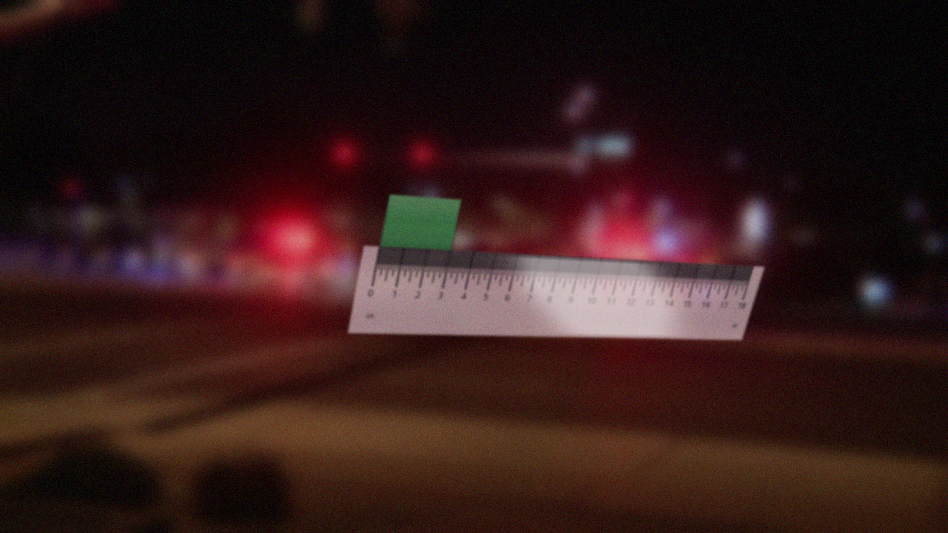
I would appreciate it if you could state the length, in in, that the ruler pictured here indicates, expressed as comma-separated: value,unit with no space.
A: 3,in
